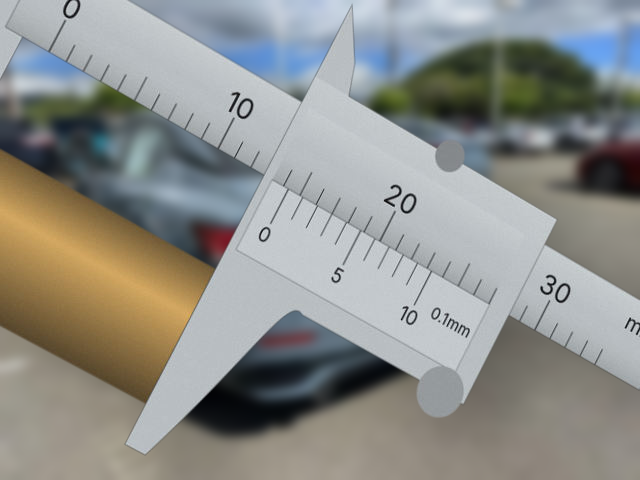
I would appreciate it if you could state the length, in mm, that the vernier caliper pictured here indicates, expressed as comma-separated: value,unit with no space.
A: 14.3,mm
